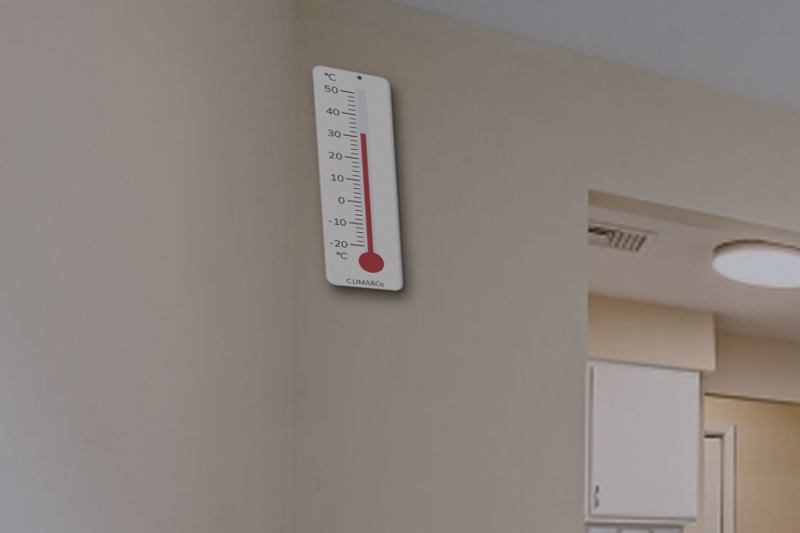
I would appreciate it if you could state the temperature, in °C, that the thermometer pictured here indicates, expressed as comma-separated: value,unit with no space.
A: 32,°C
